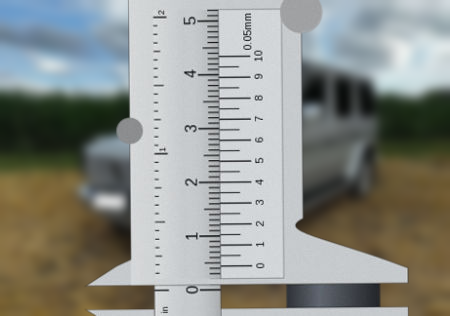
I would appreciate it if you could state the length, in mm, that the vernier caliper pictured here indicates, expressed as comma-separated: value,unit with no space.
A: 4.4,mm
